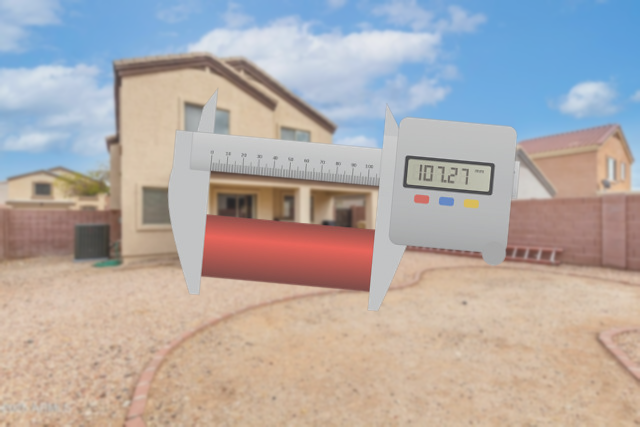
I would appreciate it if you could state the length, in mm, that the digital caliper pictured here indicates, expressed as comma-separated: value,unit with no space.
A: 107.27,mm
